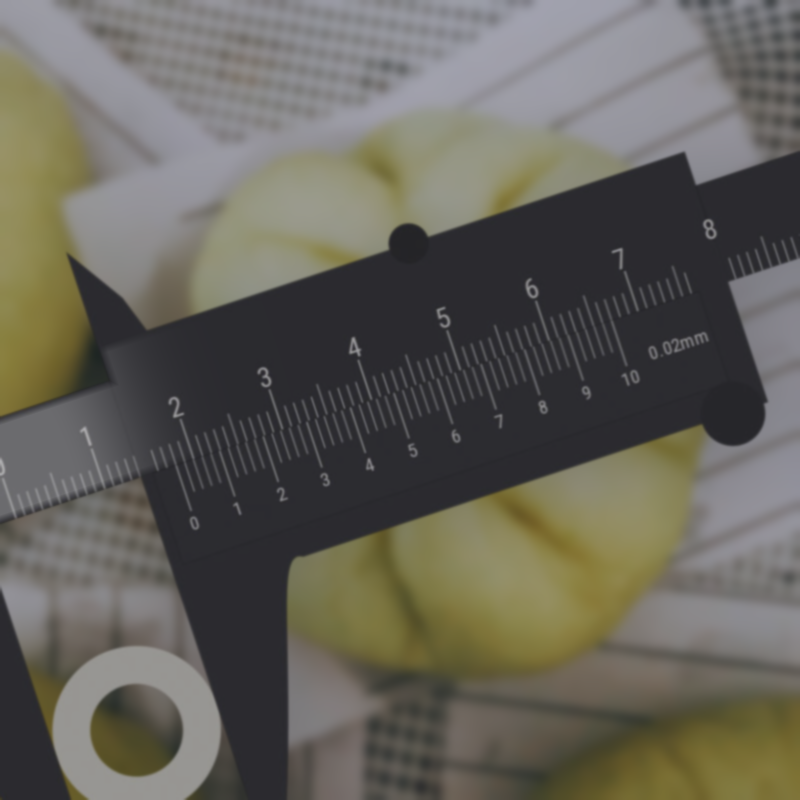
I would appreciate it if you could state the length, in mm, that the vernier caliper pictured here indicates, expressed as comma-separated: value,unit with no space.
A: 18.0,mm
